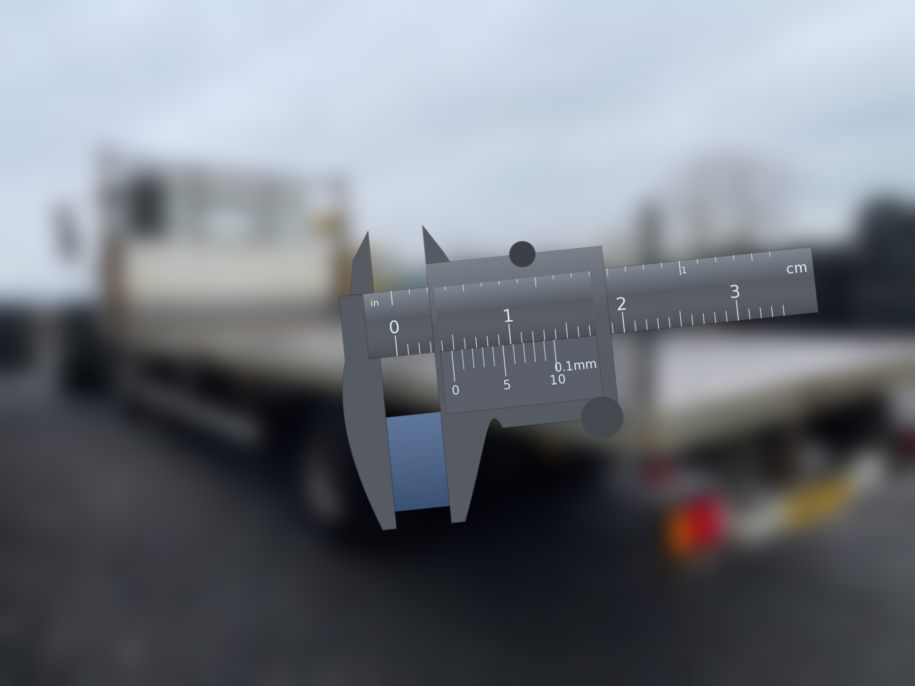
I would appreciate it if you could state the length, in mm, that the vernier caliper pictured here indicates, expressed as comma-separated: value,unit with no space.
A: 4.8,mm
